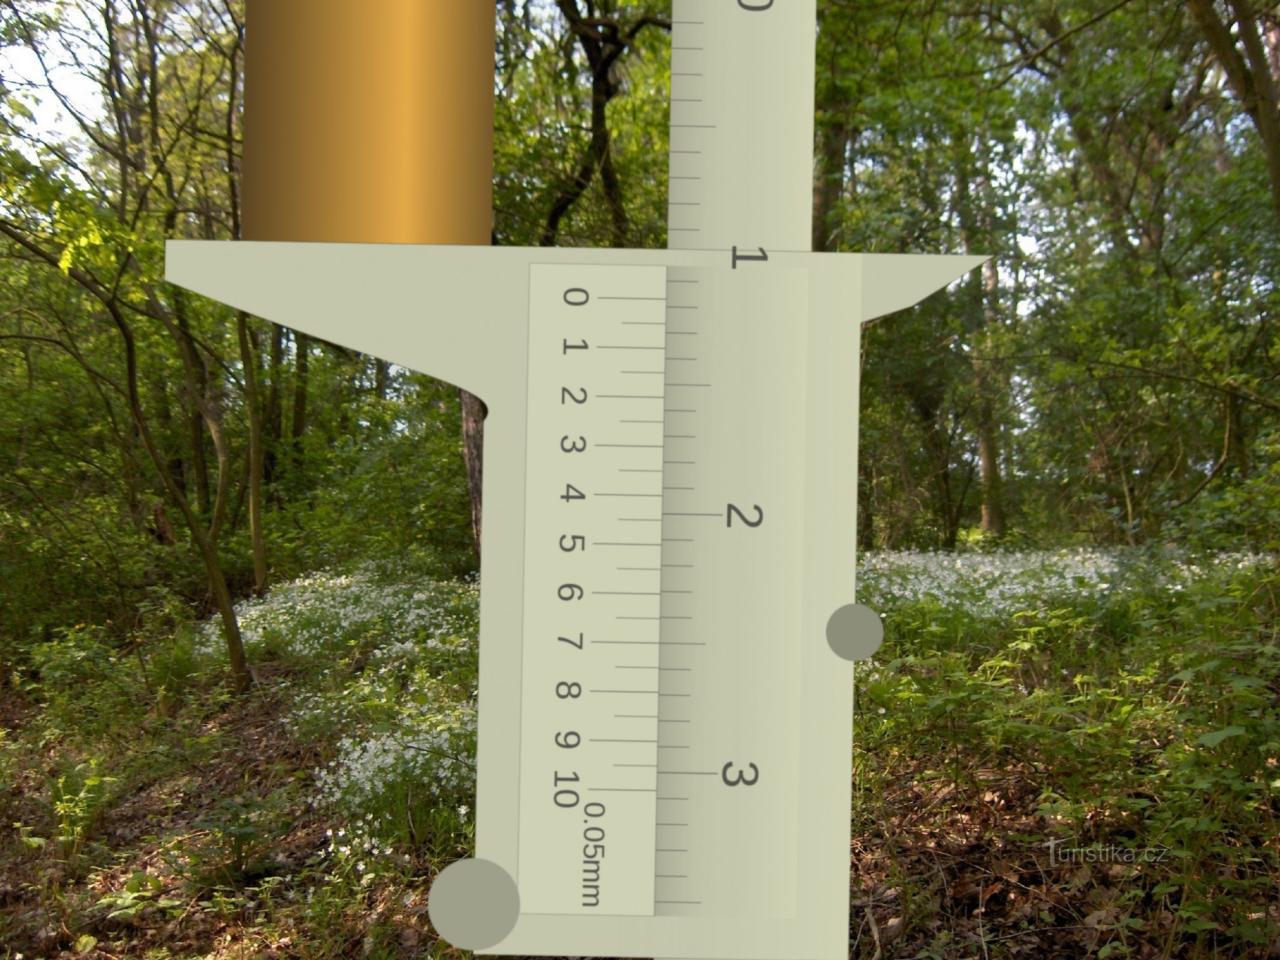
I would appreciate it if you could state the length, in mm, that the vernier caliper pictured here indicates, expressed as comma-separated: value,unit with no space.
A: 11.7,mm
